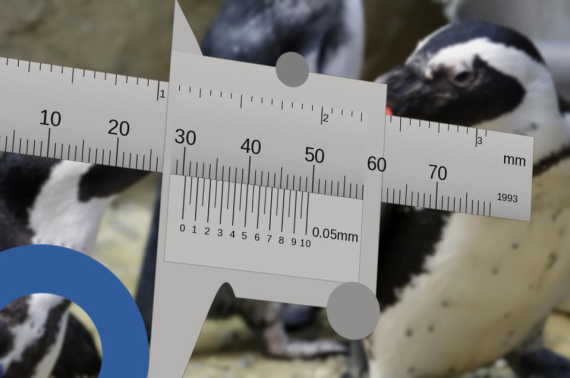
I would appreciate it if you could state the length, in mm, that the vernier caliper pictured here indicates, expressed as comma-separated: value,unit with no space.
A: 30.4,mm
